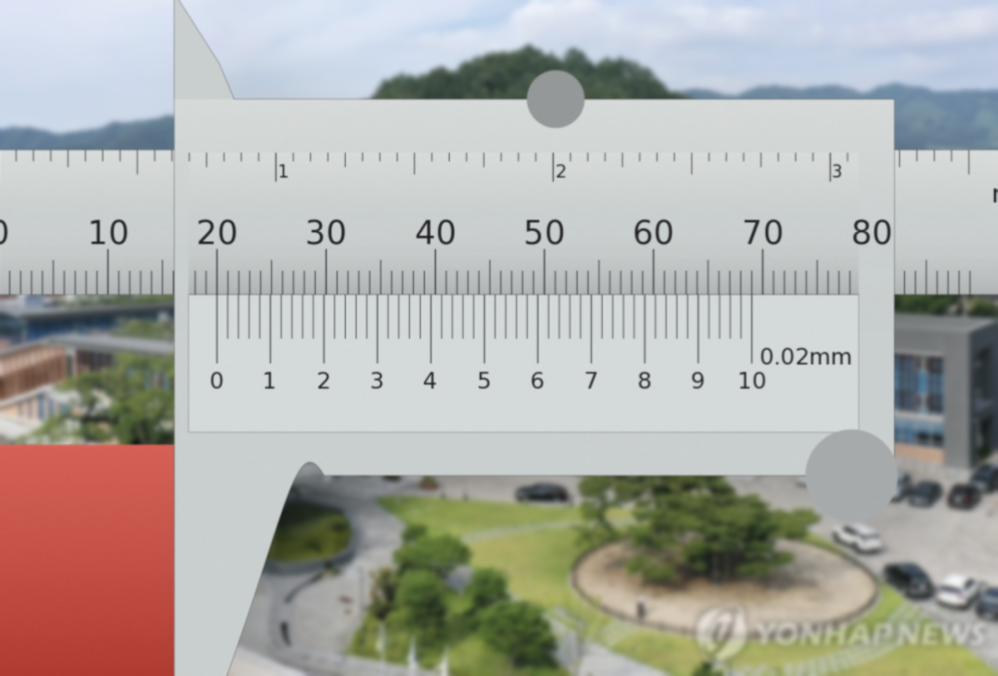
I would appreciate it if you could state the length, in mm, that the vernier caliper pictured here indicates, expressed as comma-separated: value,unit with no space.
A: 20.0,mm
